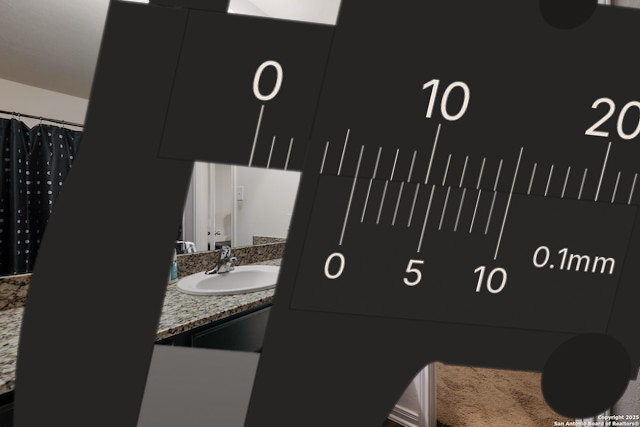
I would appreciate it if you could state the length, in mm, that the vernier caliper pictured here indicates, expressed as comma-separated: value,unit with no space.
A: 6.0,mm
